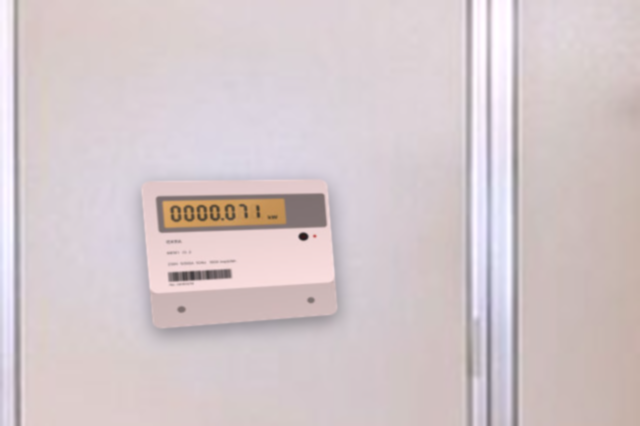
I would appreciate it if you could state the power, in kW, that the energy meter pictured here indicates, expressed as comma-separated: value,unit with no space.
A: 0.071,kW
